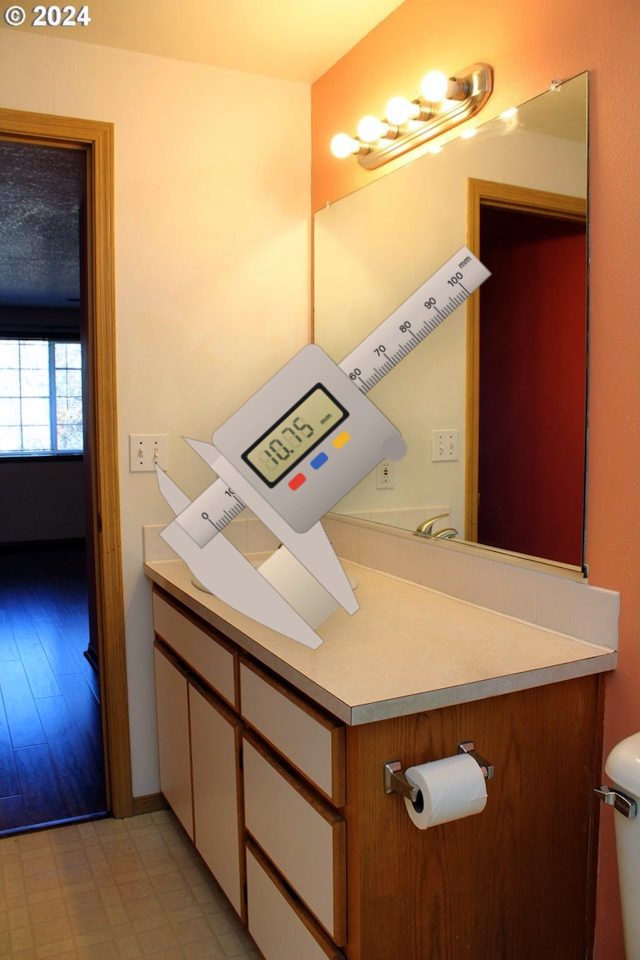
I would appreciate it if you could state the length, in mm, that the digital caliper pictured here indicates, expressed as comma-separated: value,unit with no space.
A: 10.75,mm
